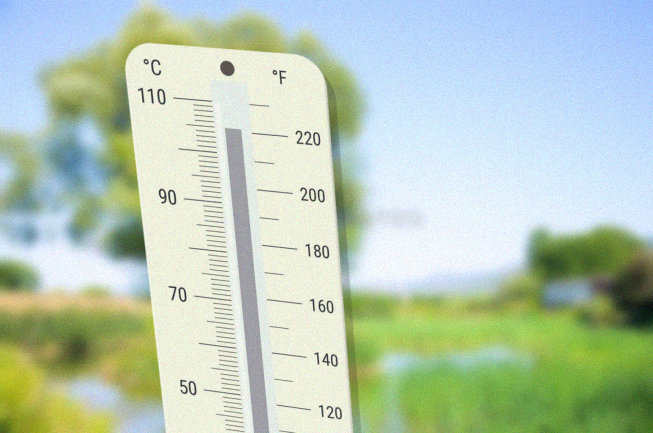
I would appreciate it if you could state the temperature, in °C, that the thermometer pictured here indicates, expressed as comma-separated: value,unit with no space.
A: 105,°C
